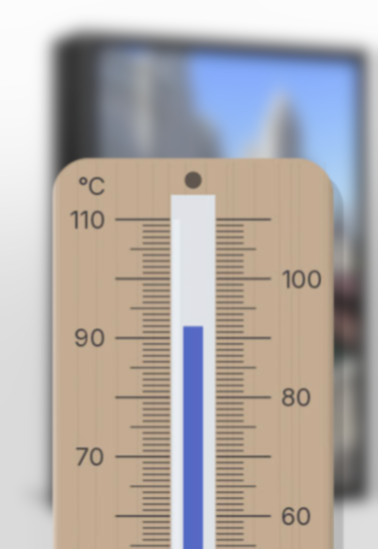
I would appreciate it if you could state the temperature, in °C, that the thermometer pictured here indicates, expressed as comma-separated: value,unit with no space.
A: 92,°C
